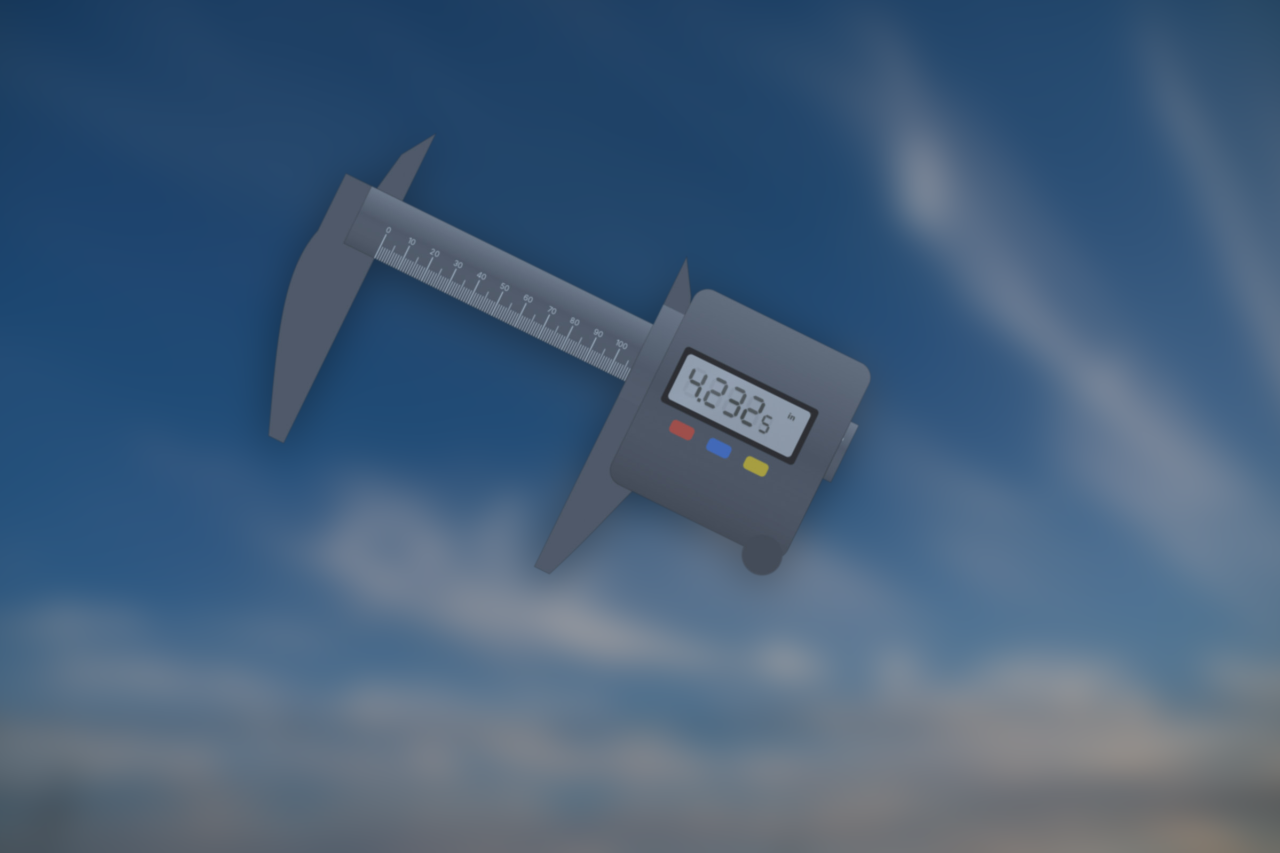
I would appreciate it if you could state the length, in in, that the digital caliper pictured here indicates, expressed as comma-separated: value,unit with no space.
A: 4.2325,in
